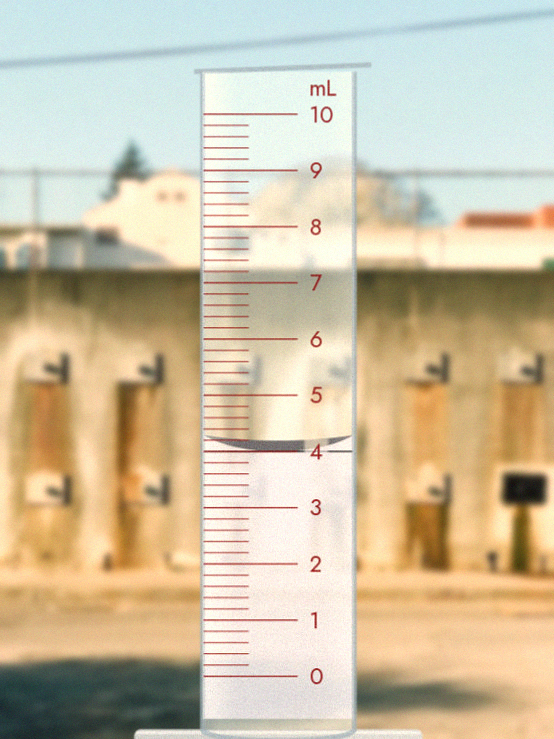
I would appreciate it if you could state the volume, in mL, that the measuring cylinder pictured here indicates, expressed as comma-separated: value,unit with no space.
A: 4,mL
